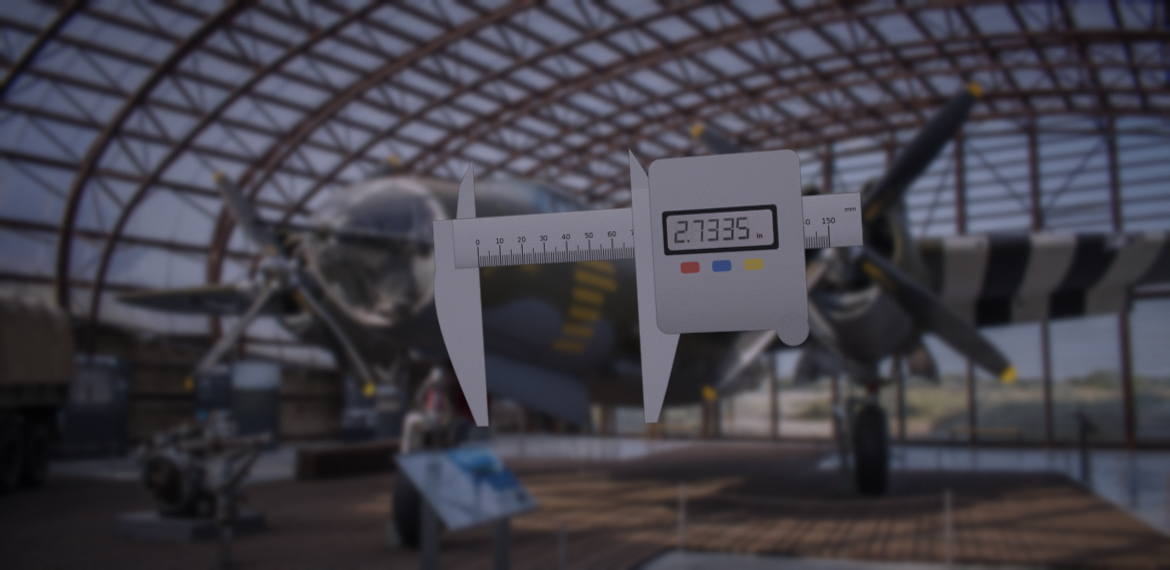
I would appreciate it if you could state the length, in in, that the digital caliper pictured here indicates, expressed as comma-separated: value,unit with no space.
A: 2.7335,in
